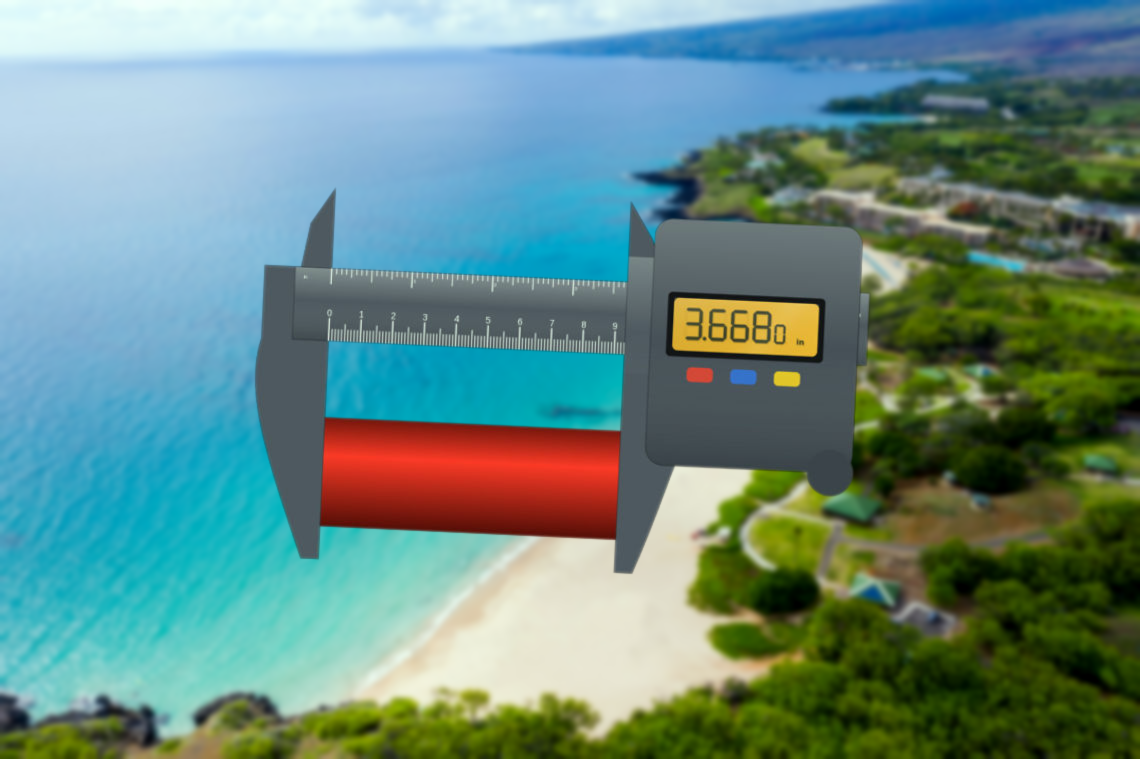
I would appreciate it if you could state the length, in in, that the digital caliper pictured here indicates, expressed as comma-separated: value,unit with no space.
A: 3.6680,in
